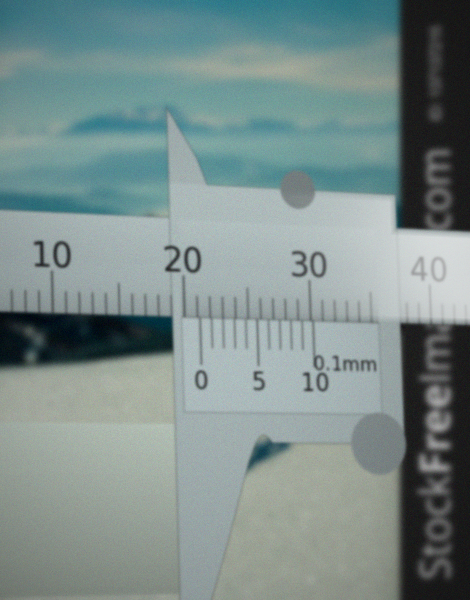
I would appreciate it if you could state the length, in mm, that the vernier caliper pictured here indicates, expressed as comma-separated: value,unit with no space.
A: 21.2,mm
